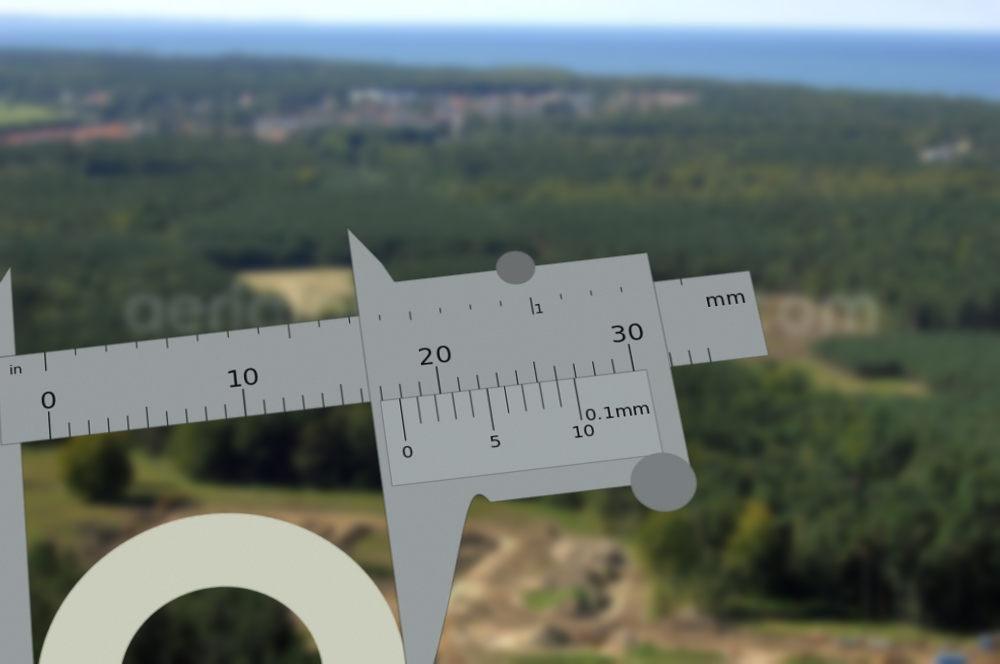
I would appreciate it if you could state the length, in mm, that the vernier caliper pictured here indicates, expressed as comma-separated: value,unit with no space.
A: 17.9,mm
